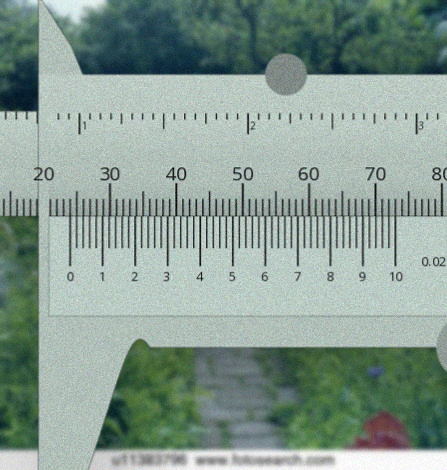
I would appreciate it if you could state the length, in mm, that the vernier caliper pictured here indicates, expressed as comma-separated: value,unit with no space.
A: 24.0,mm
